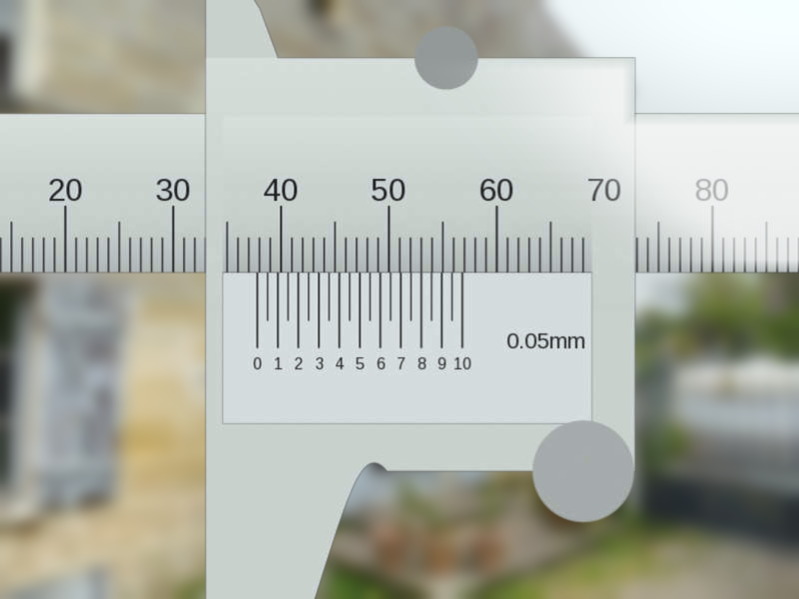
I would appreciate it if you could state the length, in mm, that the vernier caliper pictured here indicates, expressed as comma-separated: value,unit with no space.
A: 37.8,mm
